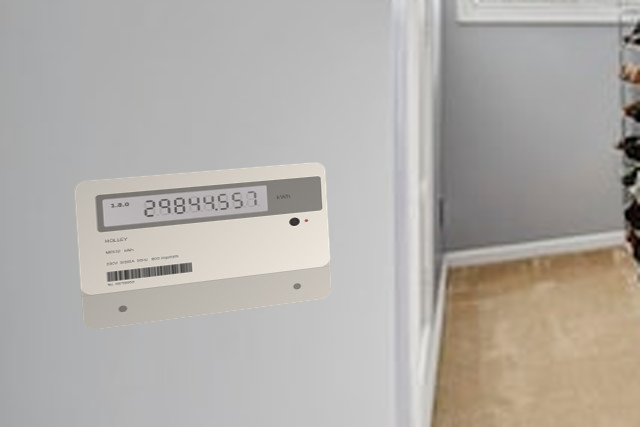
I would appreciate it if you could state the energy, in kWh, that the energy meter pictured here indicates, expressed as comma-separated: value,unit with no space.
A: 29844.557,kWh
